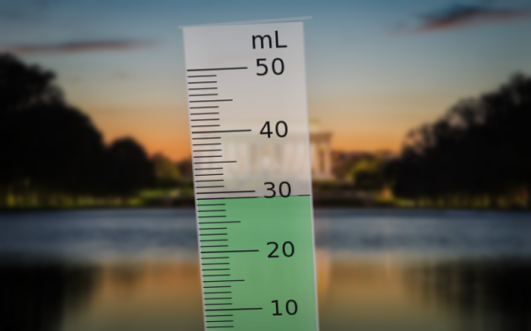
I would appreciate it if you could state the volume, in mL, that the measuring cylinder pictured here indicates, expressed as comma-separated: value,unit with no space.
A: 29,mL
